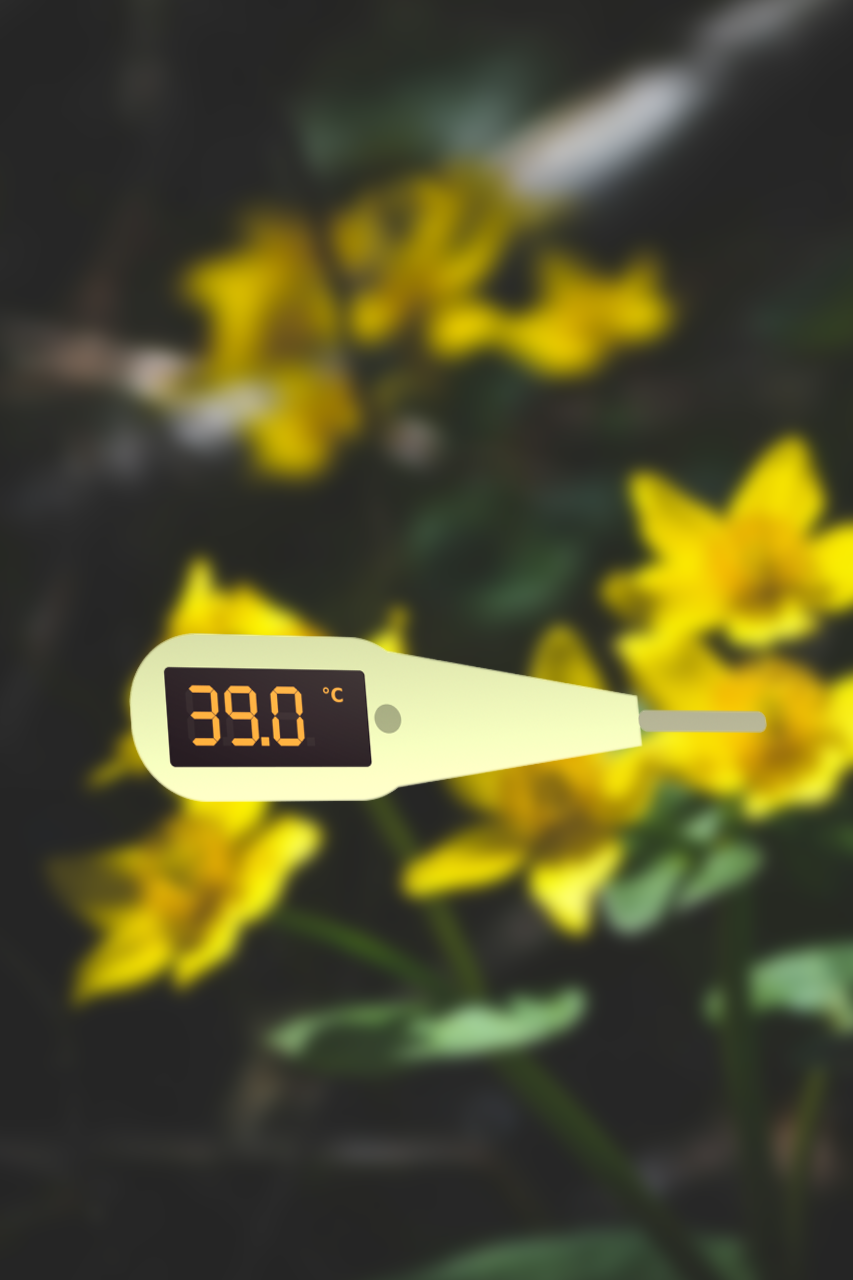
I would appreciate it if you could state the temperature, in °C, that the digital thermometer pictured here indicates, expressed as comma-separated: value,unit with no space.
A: 39.0,°C
